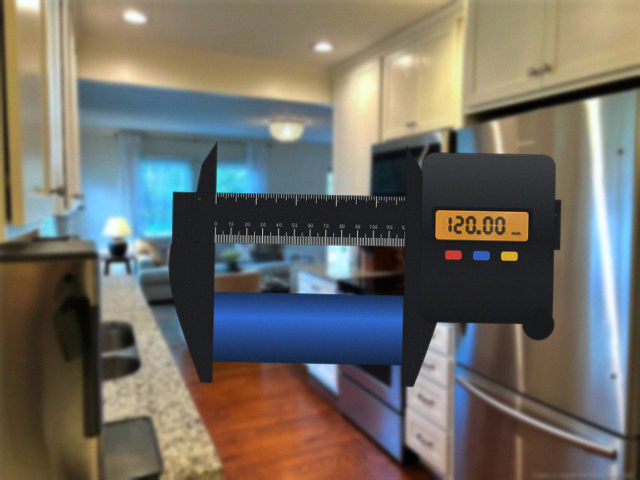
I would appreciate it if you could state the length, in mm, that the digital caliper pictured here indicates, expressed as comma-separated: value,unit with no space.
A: 120.00,mm
